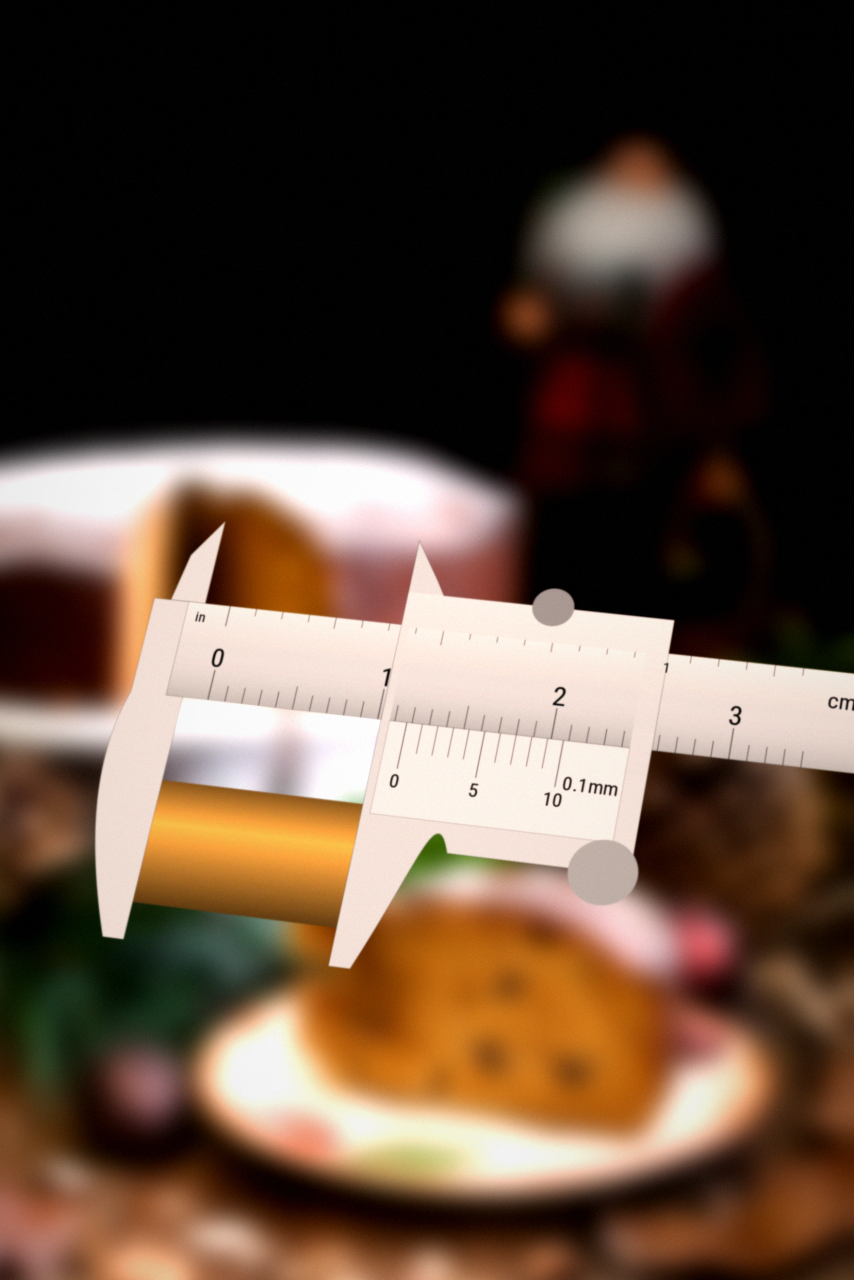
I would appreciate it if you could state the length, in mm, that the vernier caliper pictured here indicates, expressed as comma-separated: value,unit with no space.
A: 11.7,mm
